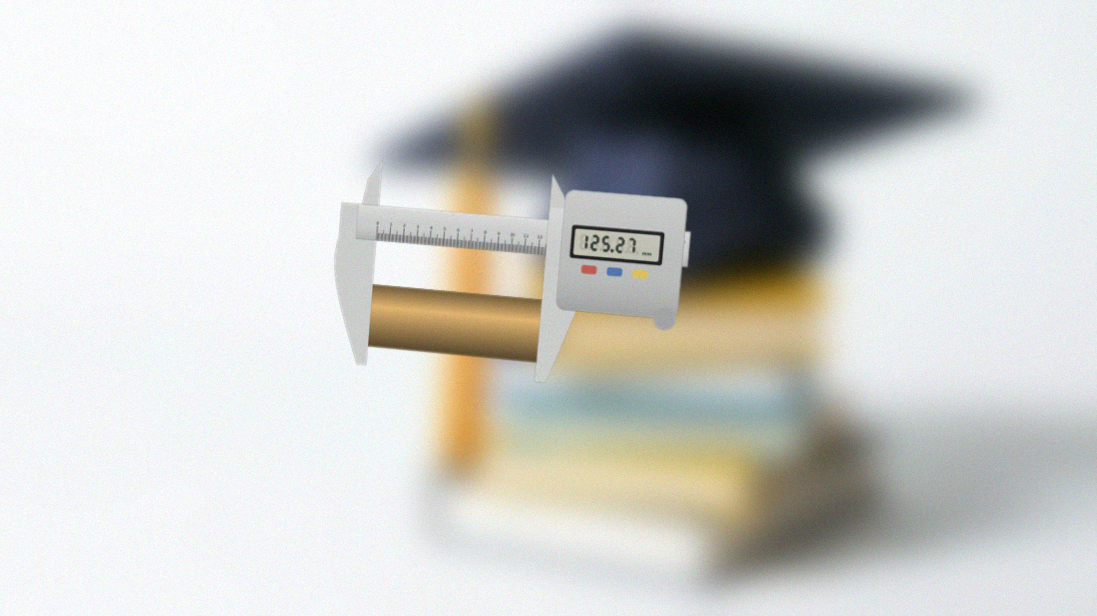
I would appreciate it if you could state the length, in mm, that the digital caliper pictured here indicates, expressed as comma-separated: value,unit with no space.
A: 125.27,mm
